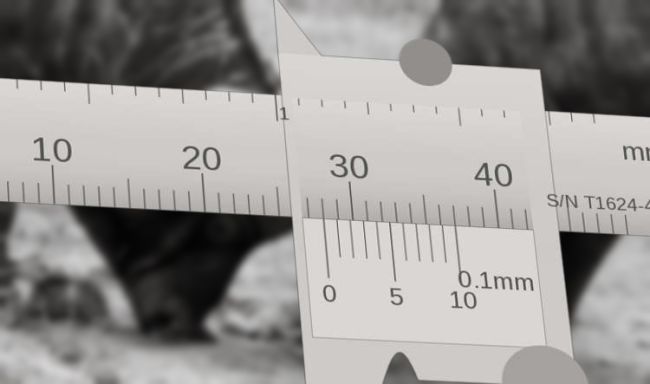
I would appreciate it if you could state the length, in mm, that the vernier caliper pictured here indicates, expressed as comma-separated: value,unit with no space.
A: 28.0,mm
